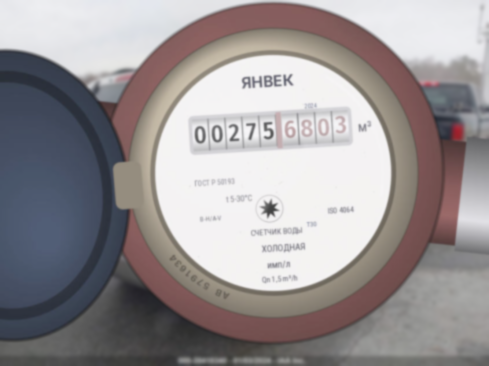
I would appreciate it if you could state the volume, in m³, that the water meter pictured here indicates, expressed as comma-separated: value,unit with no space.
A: 275.6803,m³
